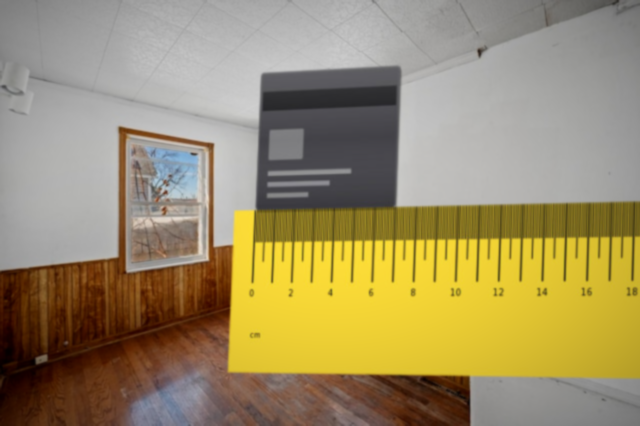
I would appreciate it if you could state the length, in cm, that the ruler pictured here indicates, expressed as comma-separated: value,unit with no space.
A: 7,cm
